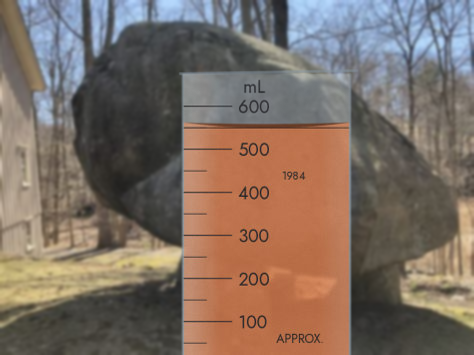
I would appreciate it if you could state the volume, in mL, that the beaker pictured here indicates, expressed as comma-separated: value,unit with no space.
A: 550,mL
